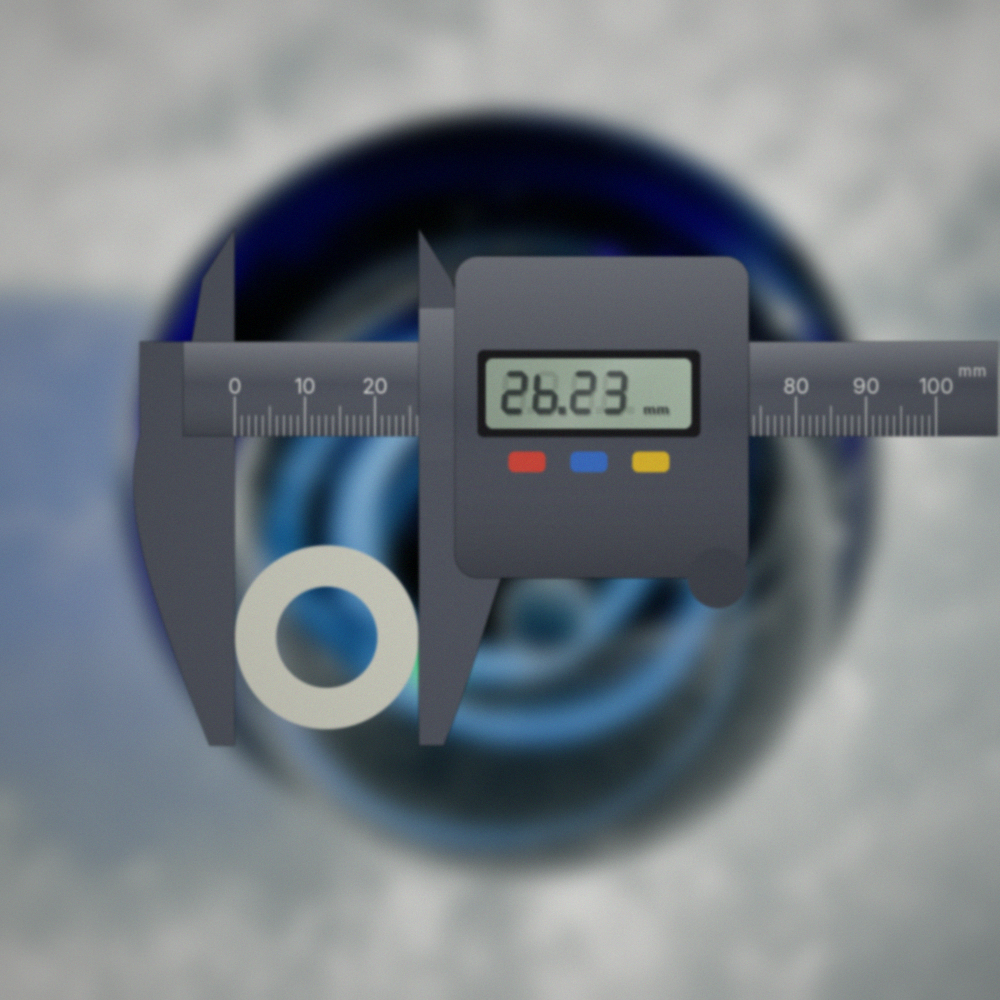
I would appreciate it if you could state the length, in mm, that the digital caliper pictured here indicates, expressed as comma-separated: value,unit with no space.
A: 26.23,mm
